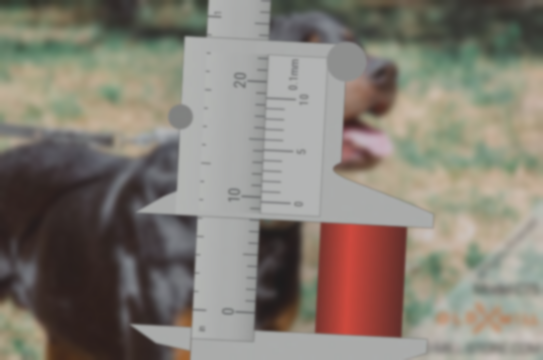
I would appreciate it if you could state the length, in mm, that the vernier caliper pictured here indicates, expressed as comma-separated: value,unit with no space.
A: 9.6,mm
